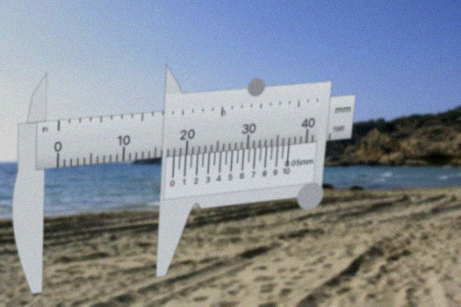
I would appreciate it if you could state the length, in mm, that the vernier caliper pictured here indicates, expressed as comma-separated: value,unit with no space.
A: 18.0,mm
